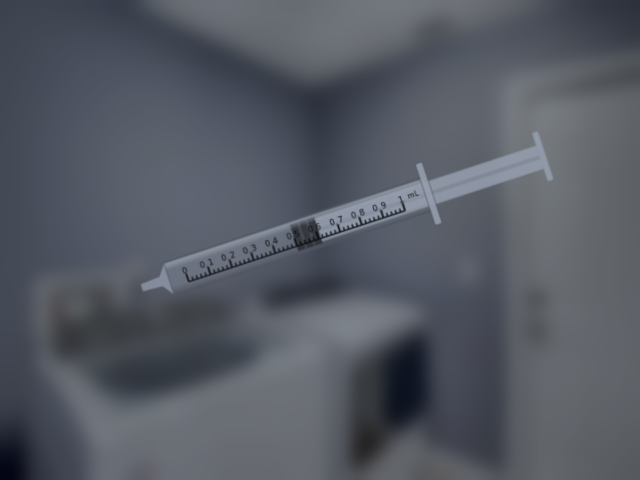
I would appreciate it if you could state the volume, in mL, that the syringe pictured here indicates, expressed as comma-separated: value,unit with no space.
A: 0.5,mL
